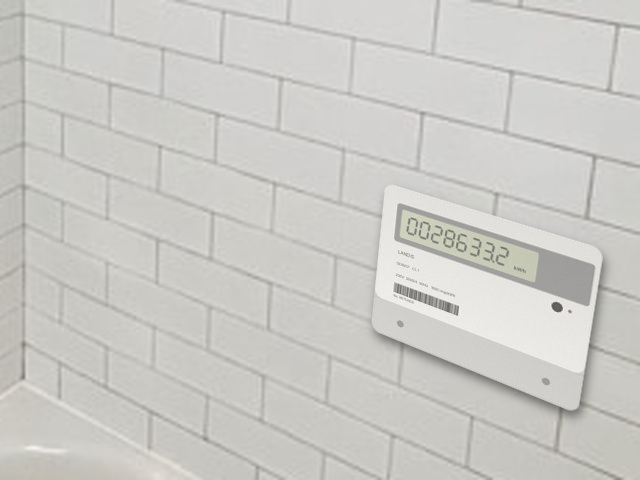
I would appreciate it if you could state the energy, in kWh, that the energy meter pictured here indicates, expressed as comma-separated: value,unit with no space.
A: 28633.2,kWh
